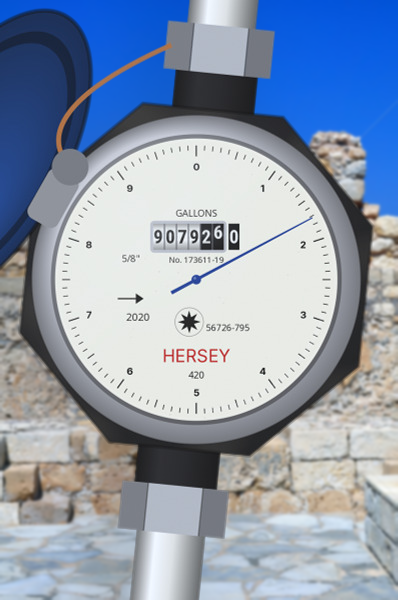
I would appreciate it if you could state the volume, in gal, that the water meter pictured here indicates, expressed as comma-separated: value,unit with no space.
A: 9079261.7,gal
